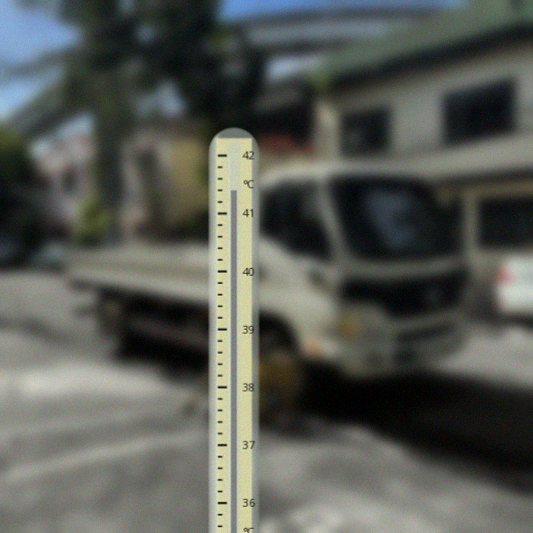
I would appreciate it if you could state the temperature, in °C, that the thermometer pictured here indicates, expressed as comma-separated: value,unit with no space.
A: 41.4,°C
